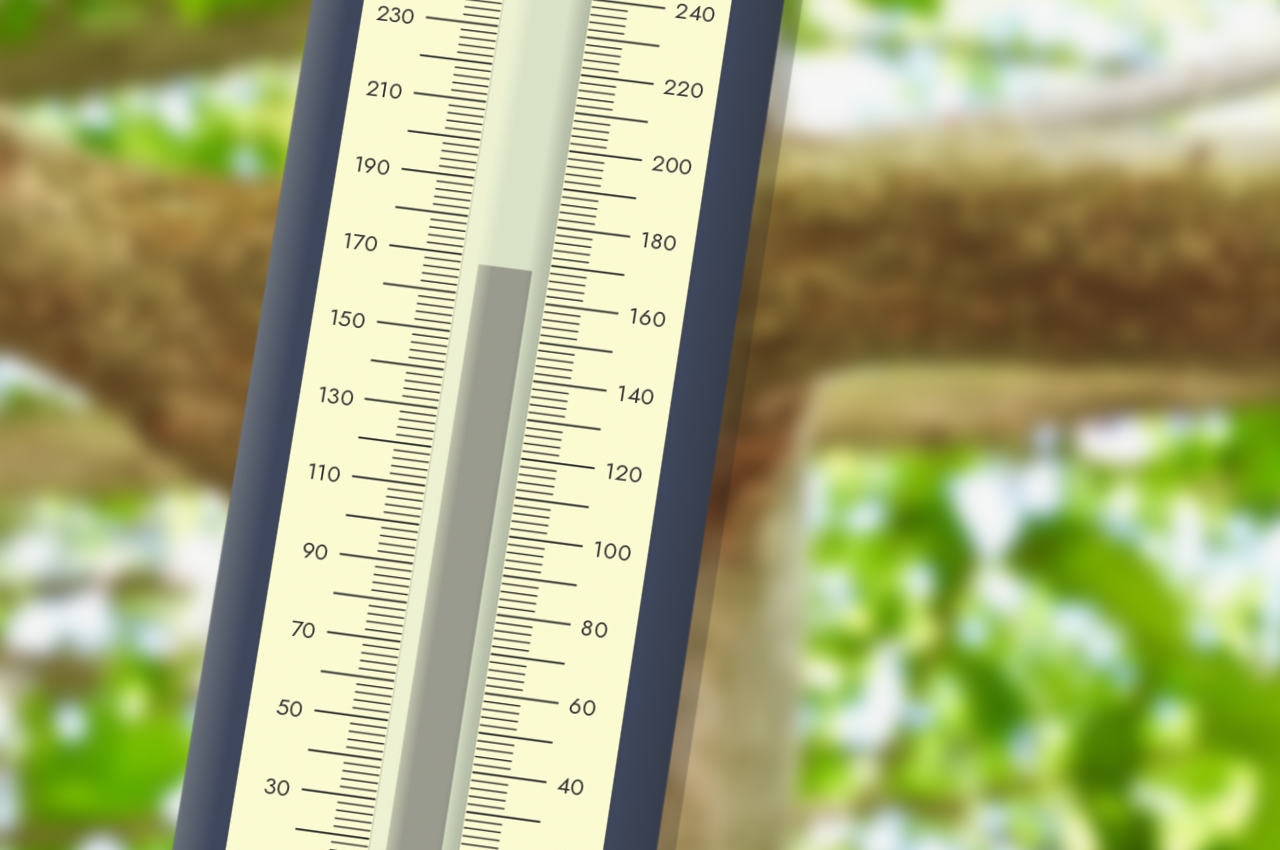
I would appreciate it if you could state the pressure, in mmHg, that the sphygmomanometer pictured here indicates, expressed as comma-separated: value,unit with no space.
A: 168,mmHg
